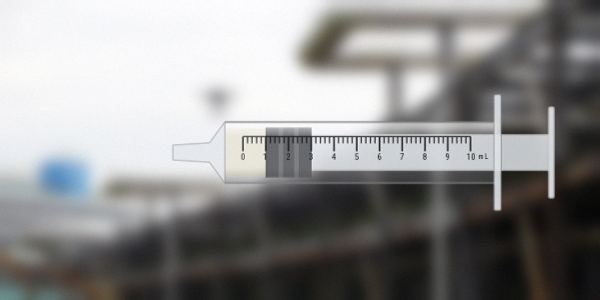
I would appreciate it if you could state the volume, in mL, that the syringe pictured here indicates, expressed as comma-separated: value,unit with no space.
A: 1,mL
